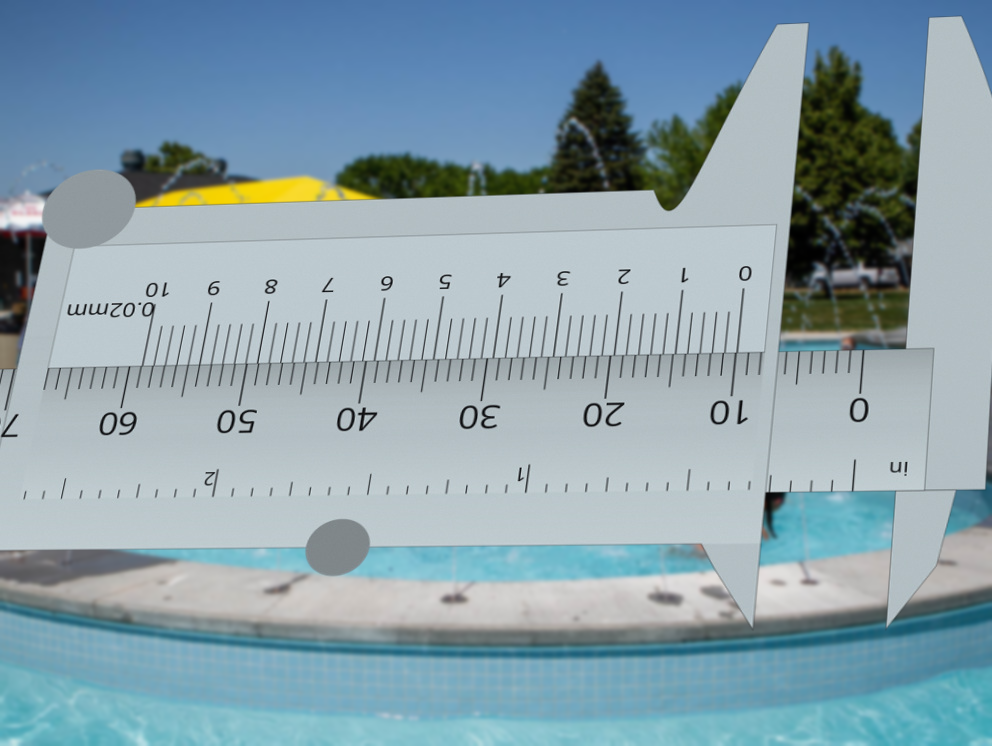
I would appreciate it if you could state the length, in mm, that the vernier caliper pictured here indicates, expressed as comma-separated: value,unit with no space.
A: 9.9,mm
